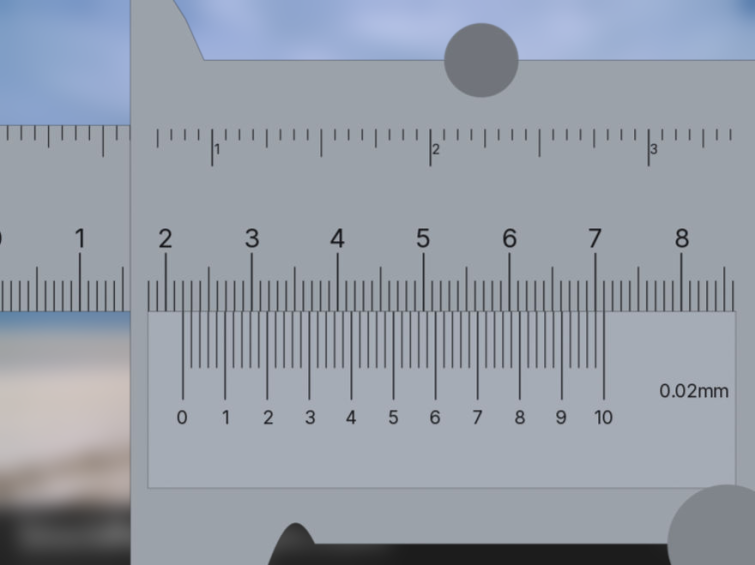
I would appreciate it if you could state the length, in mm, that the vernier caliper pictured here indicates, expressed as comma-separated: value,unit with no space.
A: 22.0,mm
